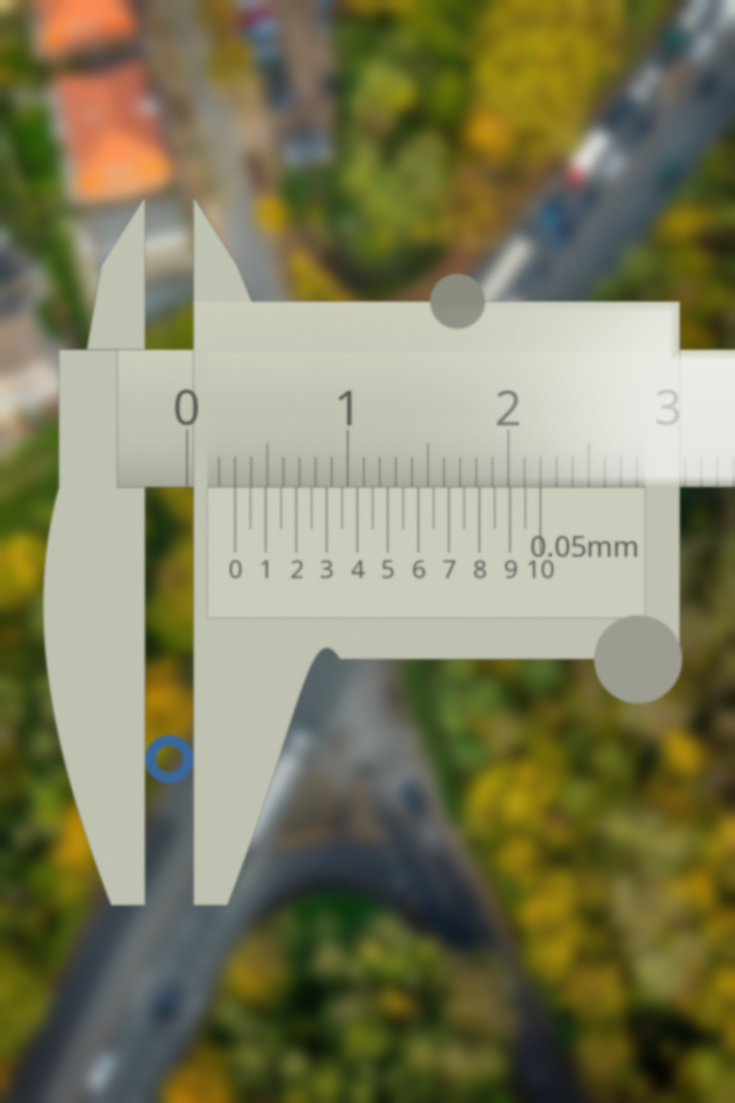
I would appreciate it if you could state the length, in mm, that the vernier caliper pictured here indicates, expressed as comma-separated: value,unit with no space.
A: 3.0,mm
